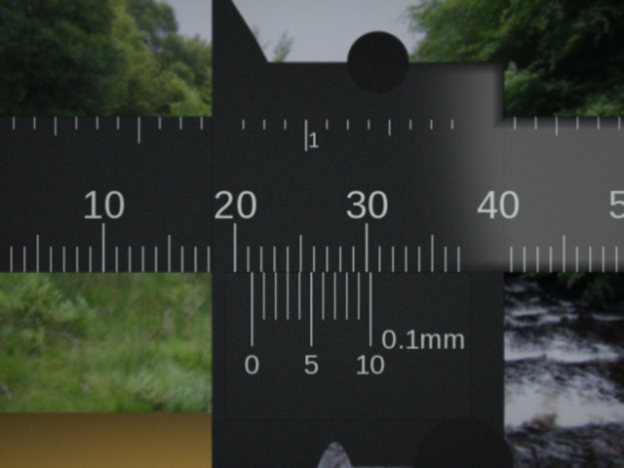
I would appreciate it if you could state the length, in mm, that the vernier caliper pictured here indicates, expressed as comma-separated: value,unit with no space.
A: 21.3,mm
